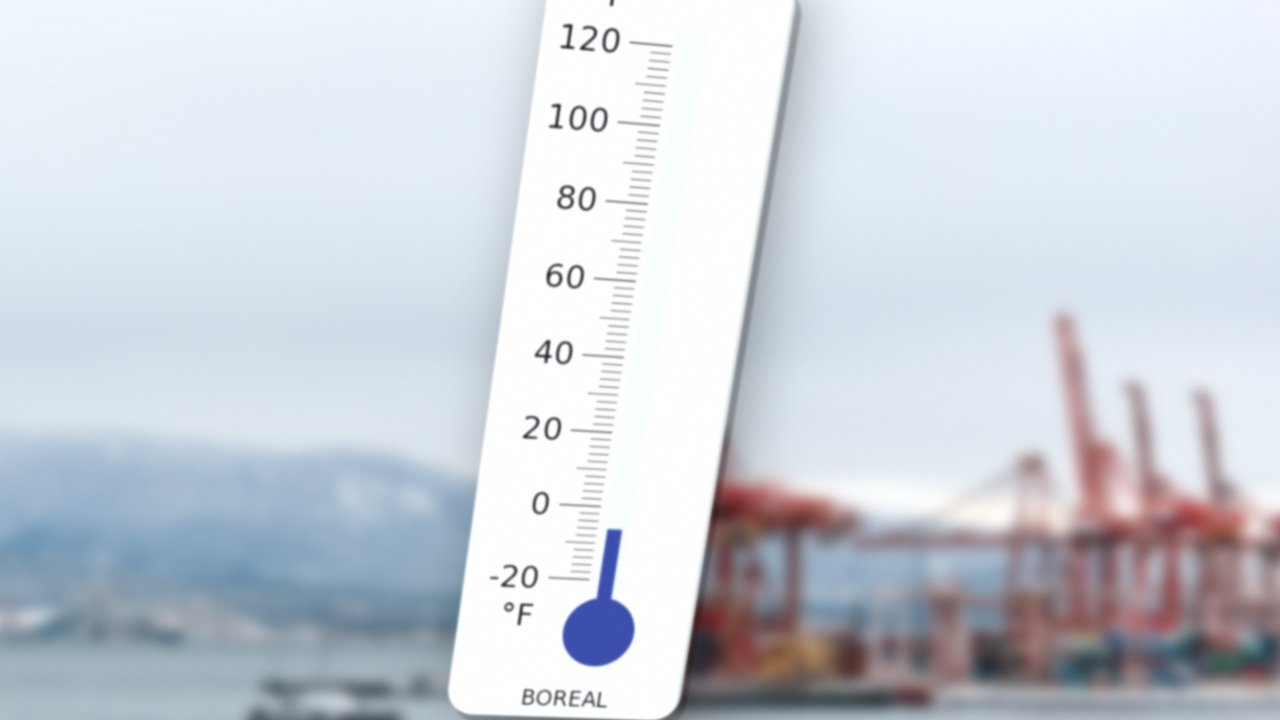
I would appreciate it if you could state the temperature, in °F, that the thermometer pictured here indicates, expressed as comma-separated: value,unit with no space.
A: -6,°F
